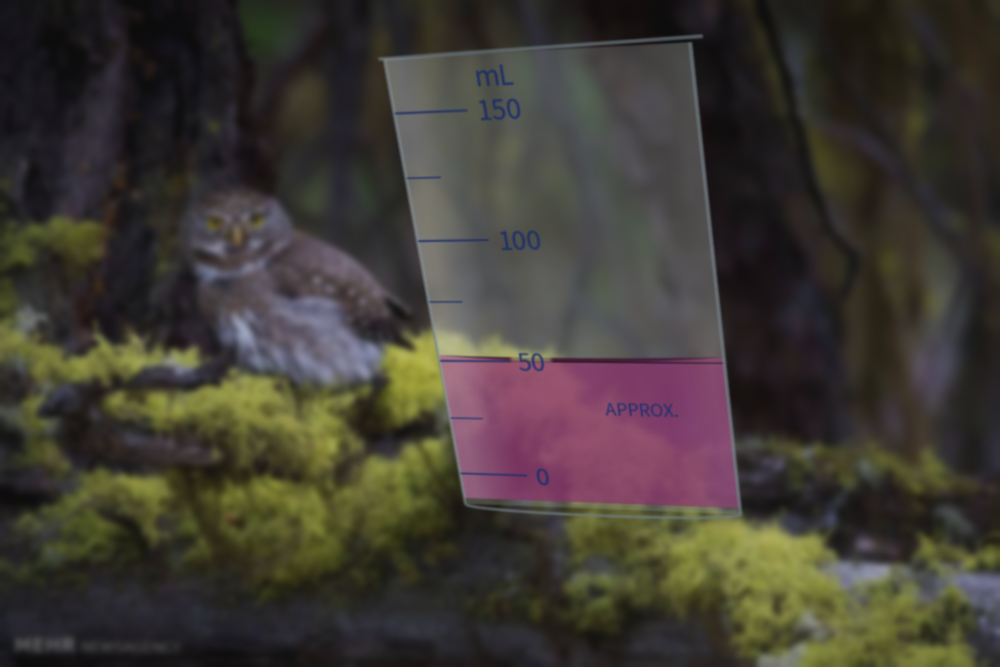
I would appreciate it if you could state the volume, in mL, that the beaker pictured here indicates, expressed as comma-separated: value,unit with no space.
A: 50,mL
